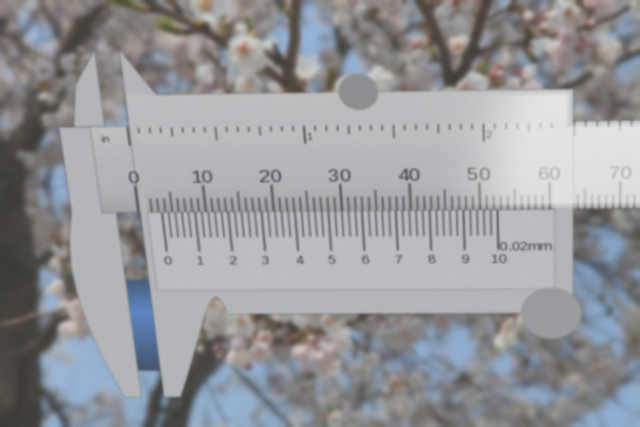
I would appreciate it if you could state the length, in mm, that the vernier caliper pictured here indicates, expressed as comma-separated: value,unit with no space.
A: 3.5,mm
